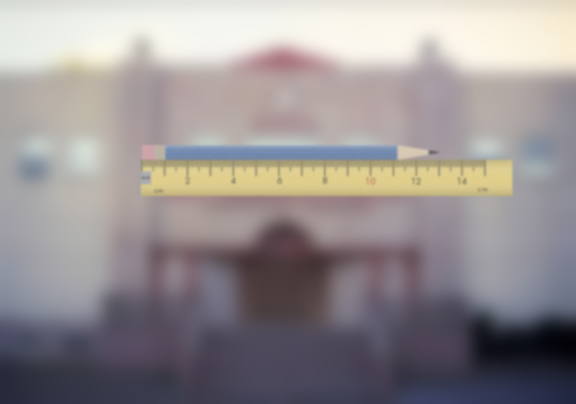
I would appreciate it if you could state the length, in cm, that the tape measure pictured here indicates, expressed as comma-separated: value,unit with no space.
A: 13,cm
